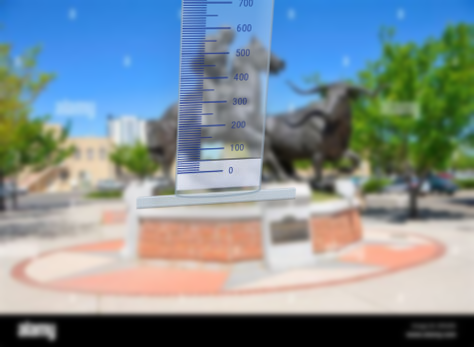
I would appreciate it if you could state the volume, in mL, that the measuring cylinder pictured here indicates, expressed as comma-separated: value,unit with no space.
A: 50,mL
